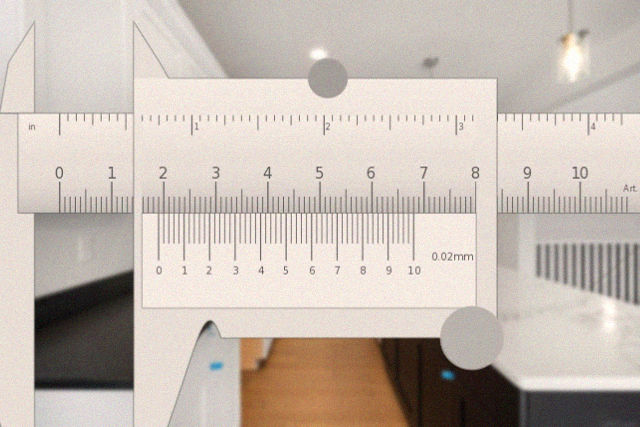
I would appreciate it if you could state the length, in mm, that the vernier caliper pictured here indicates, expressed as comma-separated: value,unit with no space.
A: 19.0,mm
